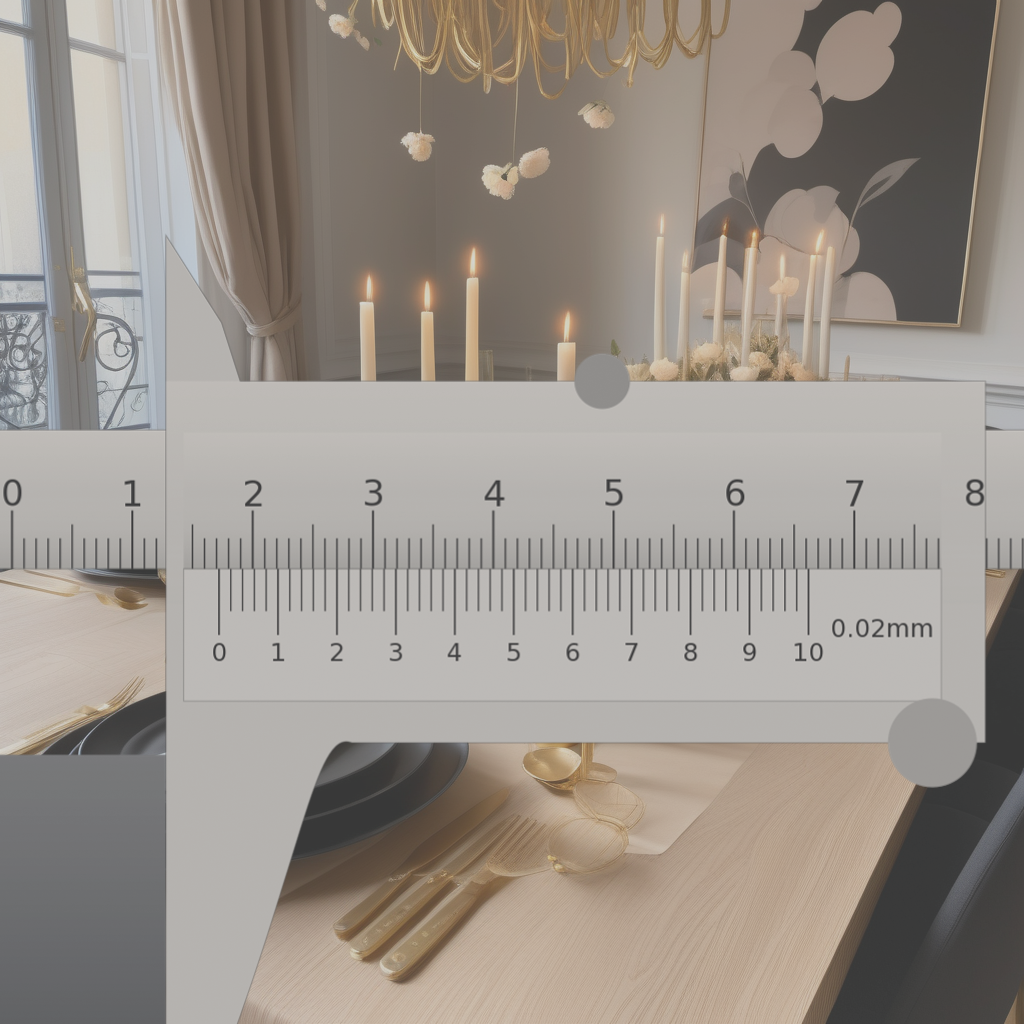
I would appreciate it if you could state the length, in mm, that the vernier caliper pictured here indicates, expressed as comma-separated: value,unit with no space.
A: 17.2,mm
